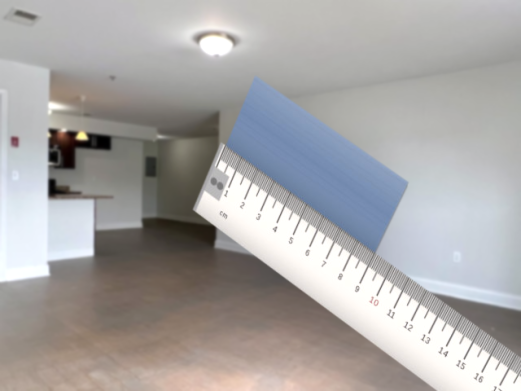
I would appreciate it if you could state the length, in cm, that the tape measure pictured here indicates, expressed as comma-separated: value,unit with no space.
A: 9,cm
